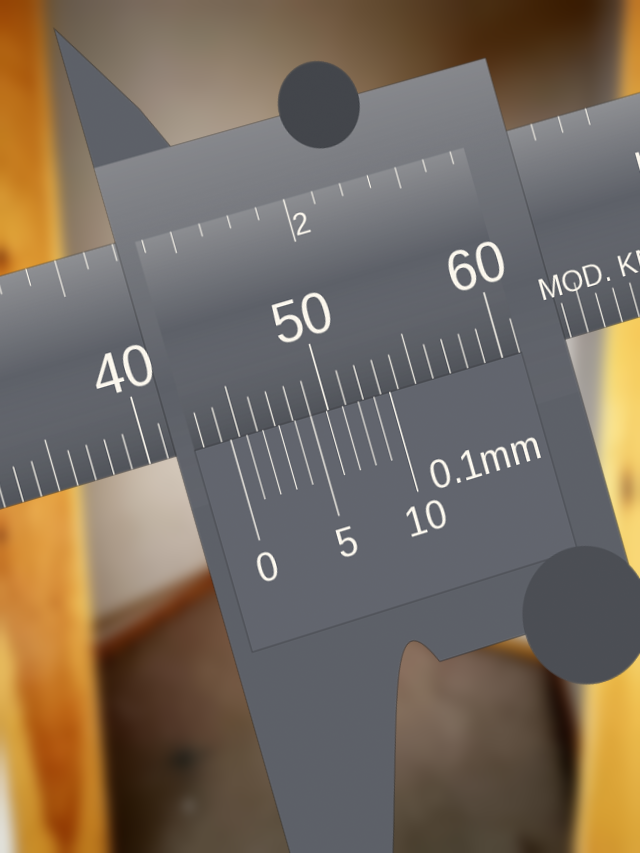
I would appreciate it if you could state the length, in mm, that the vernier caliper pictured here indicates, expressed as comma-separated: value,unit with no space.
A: 44.5,mm
